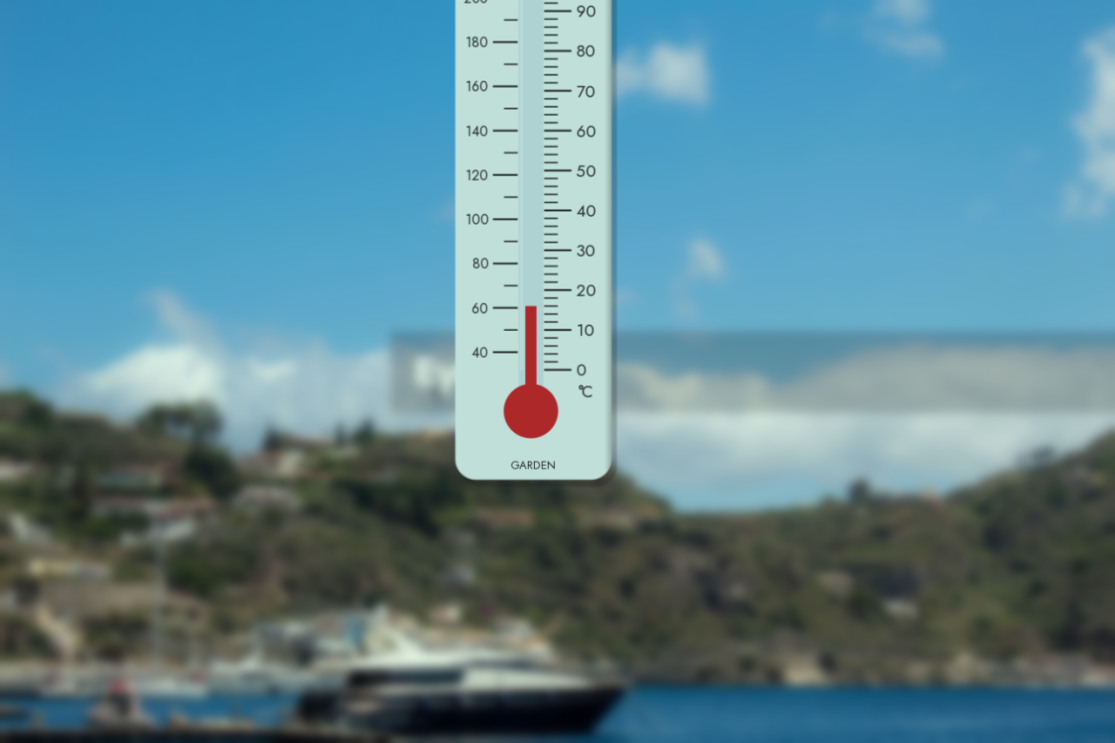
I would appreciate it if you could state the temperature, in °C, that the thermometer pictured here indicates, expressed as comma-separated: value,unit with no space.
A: 16,°C
